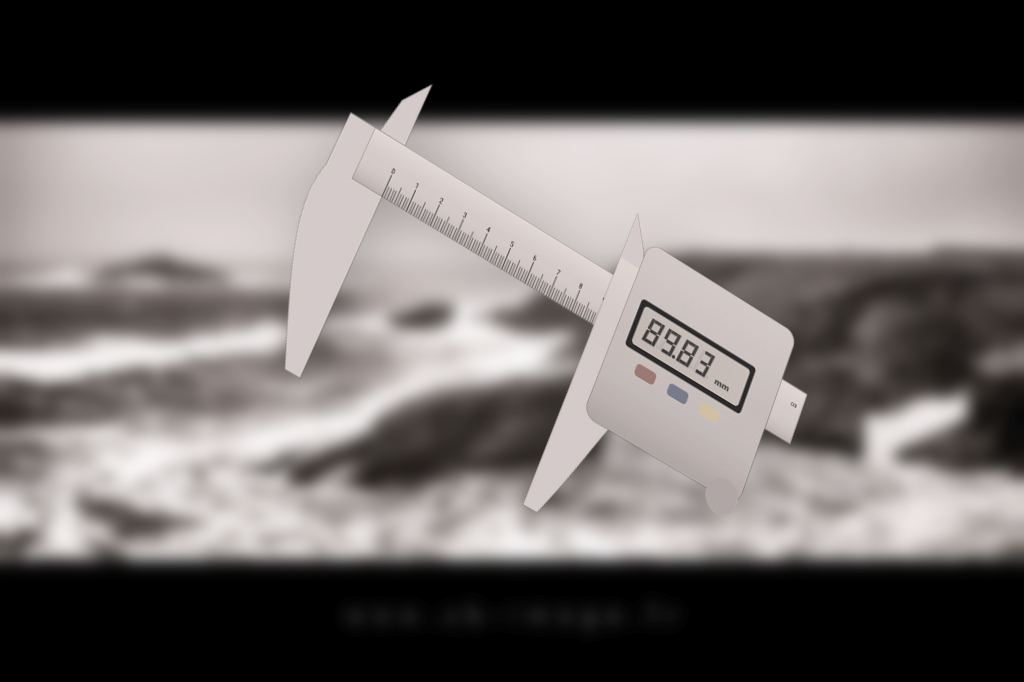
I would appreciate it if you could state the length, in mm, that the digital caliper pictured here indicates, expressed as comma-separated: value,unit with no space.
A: 89.83,mm
